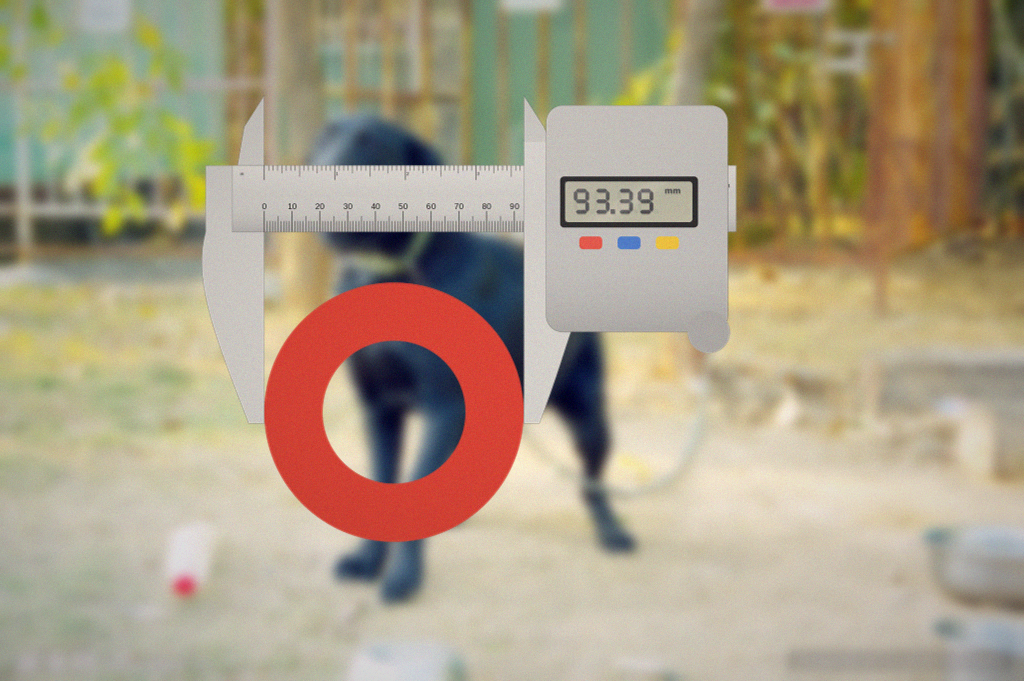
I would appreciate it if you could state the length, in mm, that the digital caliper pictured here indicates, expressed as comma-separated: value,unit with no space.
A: 93.39,mm
